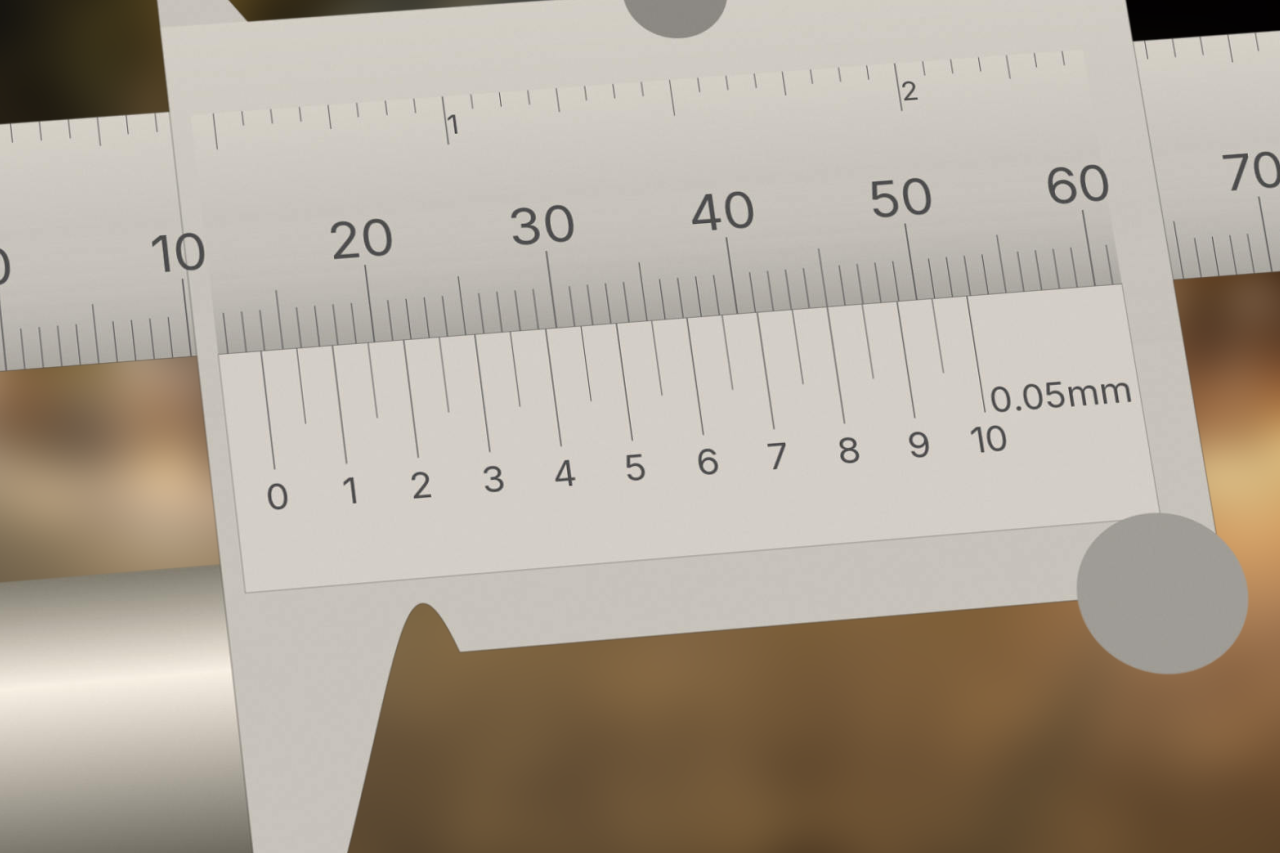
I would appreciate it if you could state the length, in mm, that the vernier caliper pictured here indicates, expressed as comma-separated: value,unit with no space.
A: 13.8,mm
